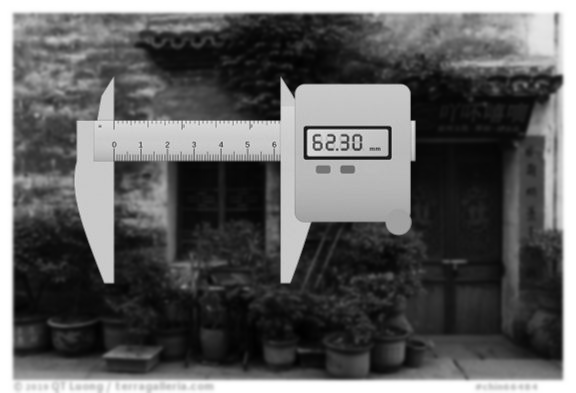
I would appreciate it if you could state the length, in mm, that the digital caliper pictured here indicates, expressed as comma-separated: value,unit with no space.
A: 62.30,mm
